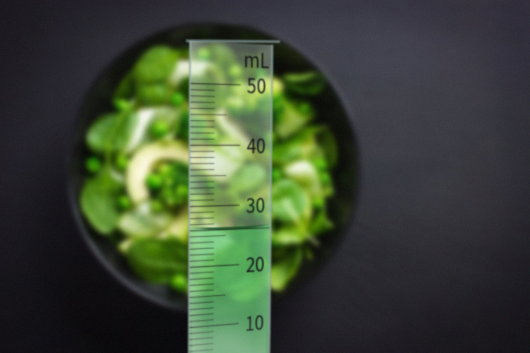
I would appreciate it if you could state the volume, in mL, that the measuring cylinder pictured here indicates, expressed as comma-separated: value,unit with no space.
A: 26,mL
